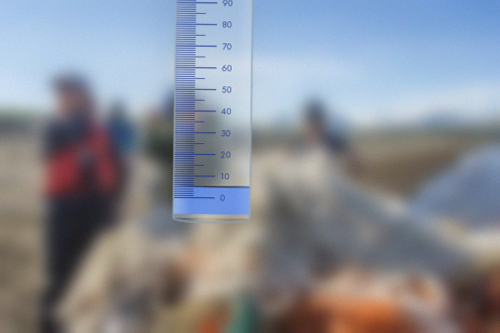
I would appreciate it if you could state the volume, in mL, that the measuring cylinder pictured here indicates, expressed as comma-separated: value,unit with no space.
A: 5,mL
